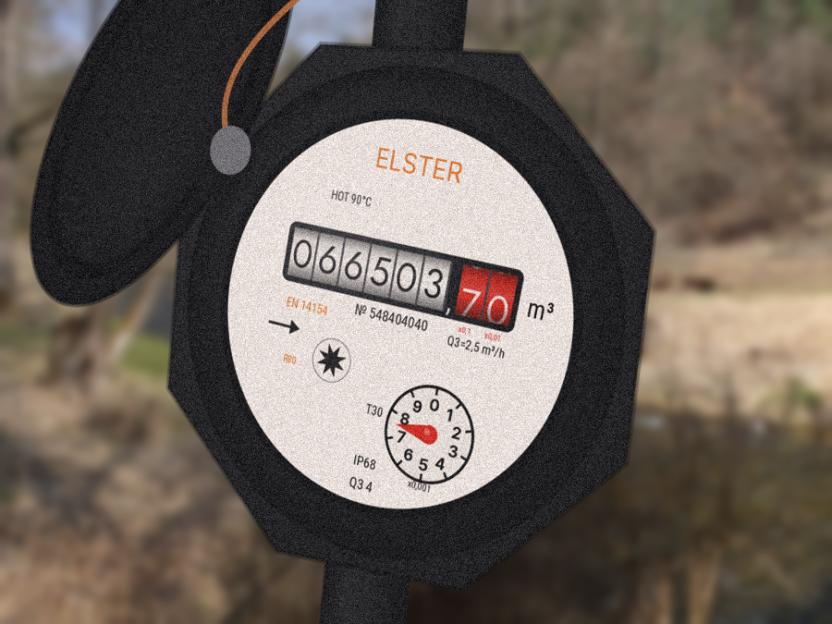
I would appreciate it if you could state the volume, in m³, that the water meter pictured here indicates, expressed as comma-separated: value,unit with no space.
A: 66503.697,m³
